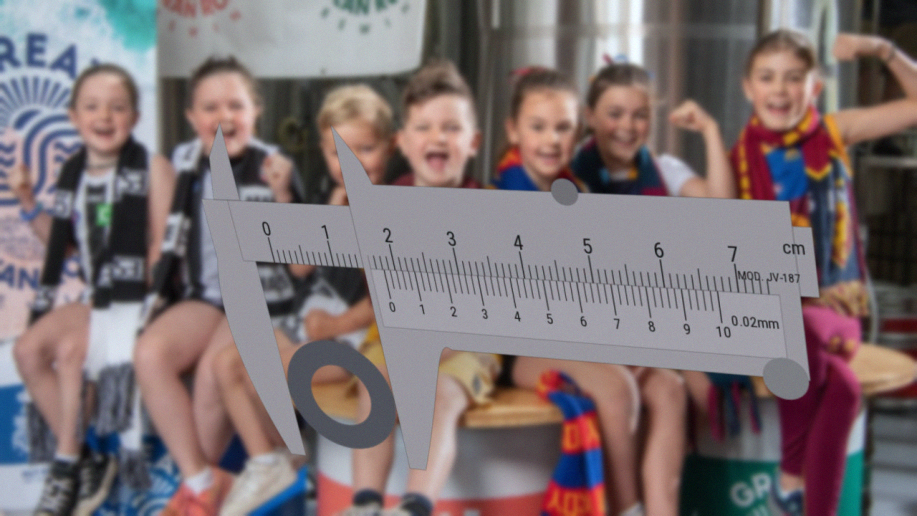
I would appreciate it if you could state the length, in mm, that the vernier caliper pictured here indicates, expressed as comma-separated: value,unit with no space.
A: 18.2,mm
